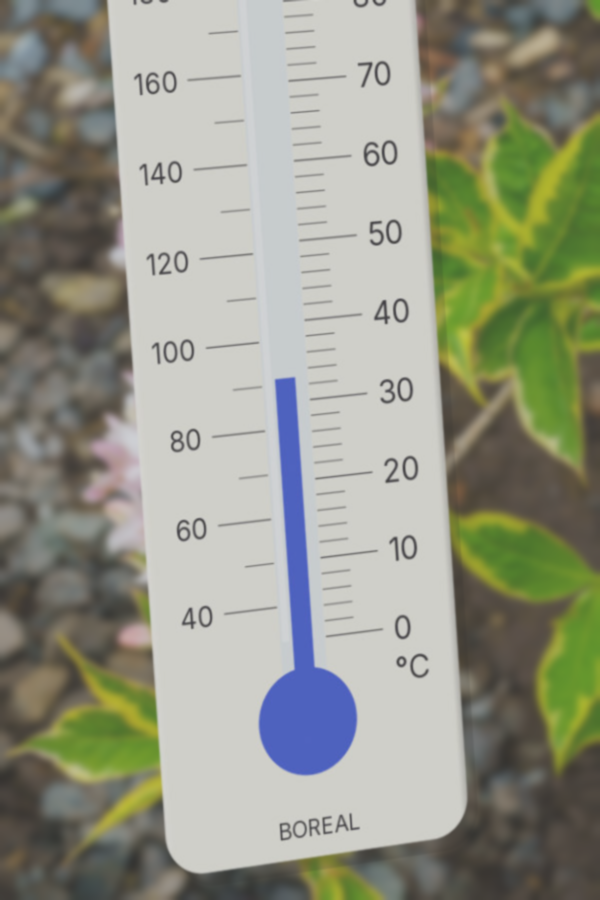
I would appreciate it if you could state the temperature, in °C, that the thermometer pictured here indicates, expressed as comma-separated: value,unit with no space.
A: 33,°C
